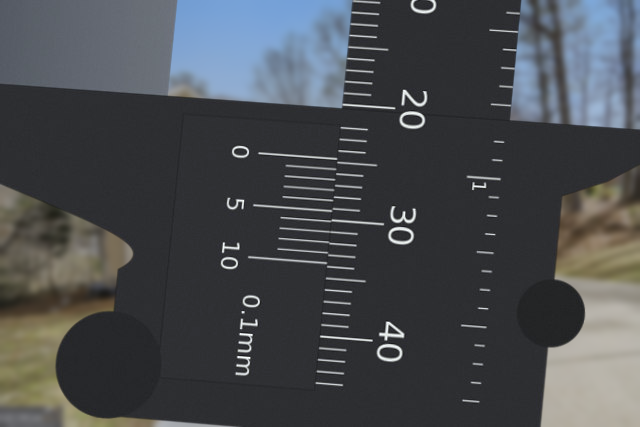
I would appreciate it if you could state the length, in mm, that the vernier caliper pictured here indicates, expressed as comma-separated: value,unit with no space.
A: 24.7,mm
